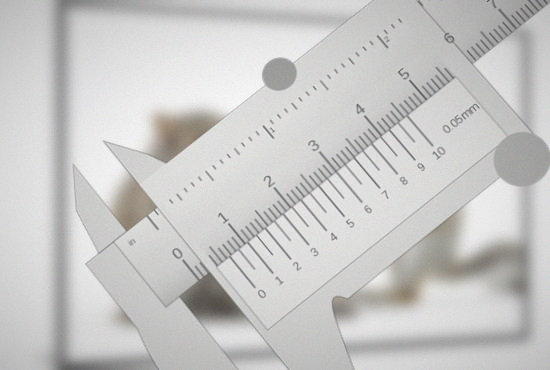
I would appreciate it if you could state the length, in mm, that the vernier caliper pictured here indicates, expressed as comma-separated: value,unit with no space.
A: 6.6,mm
